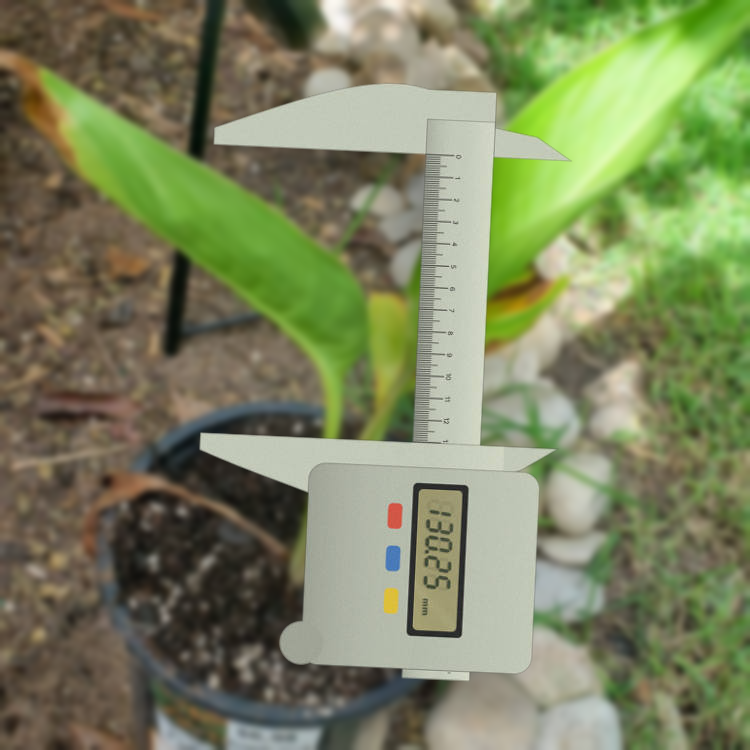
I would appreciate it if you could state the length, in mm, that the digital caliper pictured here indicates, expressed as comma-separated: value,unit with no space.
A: 130.25,mm
